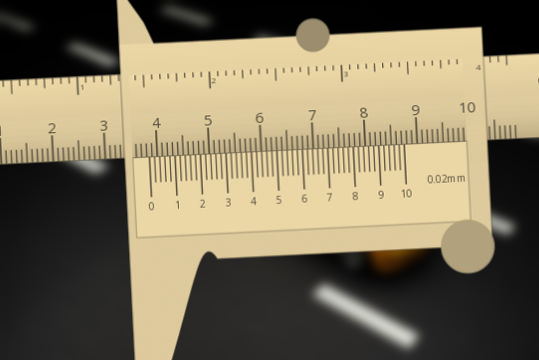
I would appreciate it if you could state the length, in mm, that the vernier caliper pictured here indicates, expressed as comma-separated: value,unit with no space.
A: 38.5,mm
